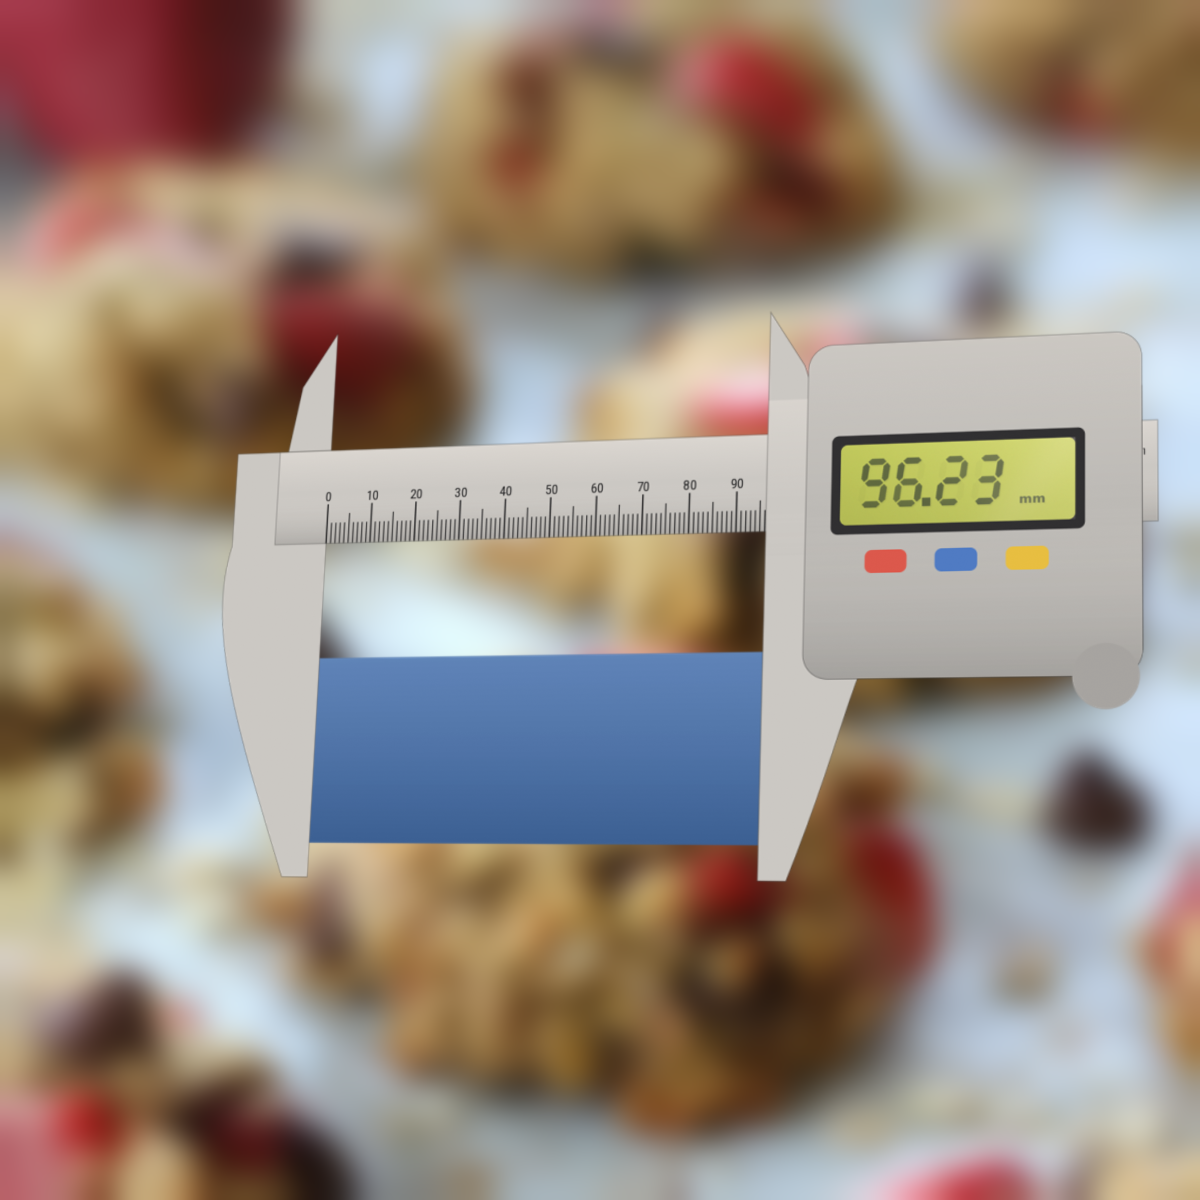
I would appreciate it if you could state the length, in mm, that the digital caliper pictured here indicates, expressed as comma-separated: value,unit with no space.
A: 96.23,mm
